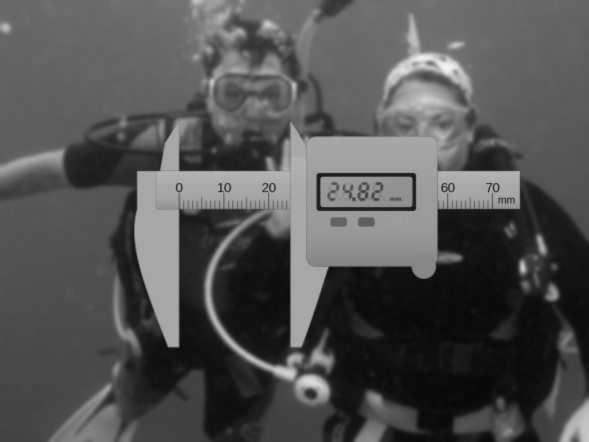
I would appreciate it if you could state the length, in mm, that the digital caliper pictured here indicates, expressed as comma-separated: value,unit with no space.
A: 24.82,mm
